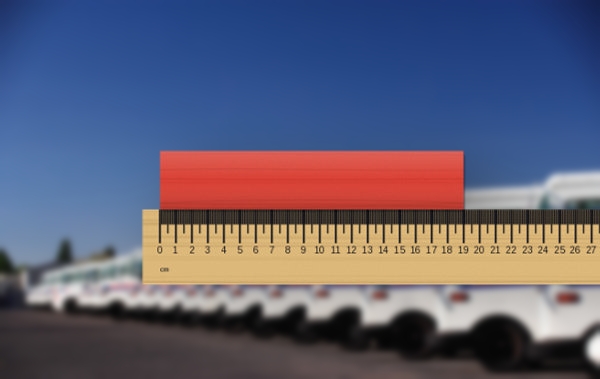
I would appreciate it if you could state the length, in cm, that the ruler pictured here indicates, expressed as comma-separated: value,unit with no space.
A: 19,cm
